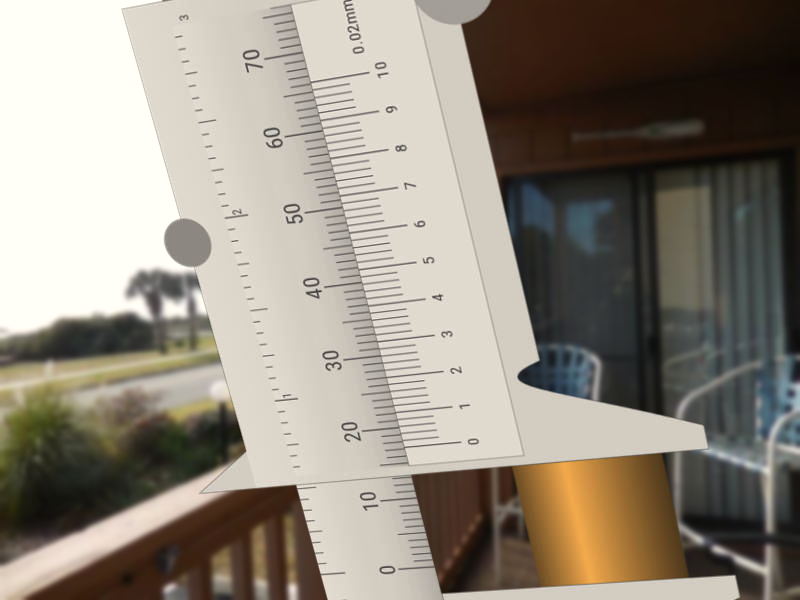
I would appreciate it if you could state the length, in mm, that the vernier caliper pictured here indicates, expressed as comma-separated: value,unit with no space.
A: 17.2,mm
